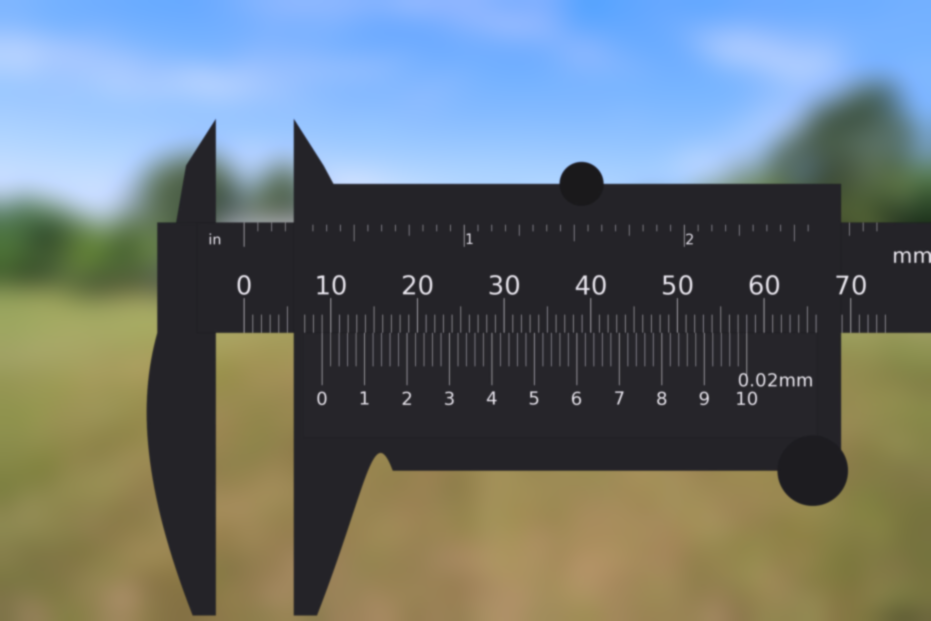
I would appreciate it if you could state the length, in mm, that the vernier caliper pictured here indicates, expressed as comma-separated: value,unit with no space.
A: 9.0,mm
